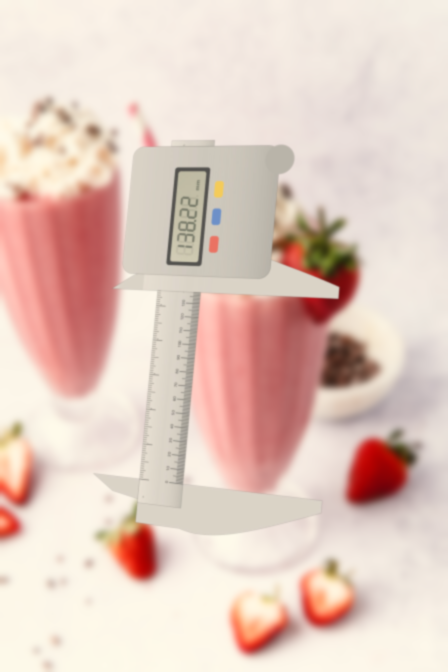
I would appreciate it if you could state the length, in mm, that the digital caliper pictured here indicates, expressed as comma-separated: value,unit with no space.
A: 138.22,mm
